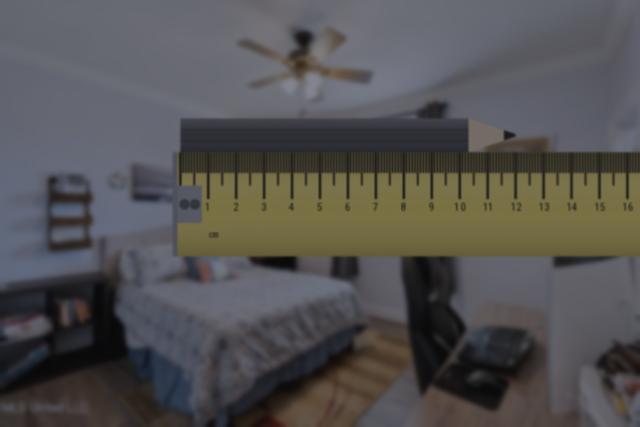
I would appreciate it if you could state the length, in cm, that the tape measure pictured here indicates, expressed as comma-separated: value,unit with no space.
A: 12,cm
